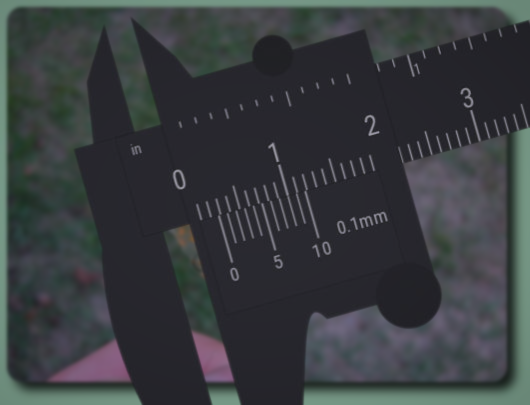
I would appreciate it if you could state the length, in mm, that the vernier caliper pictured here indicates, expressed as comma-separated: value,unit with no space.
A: 2.8,mm
